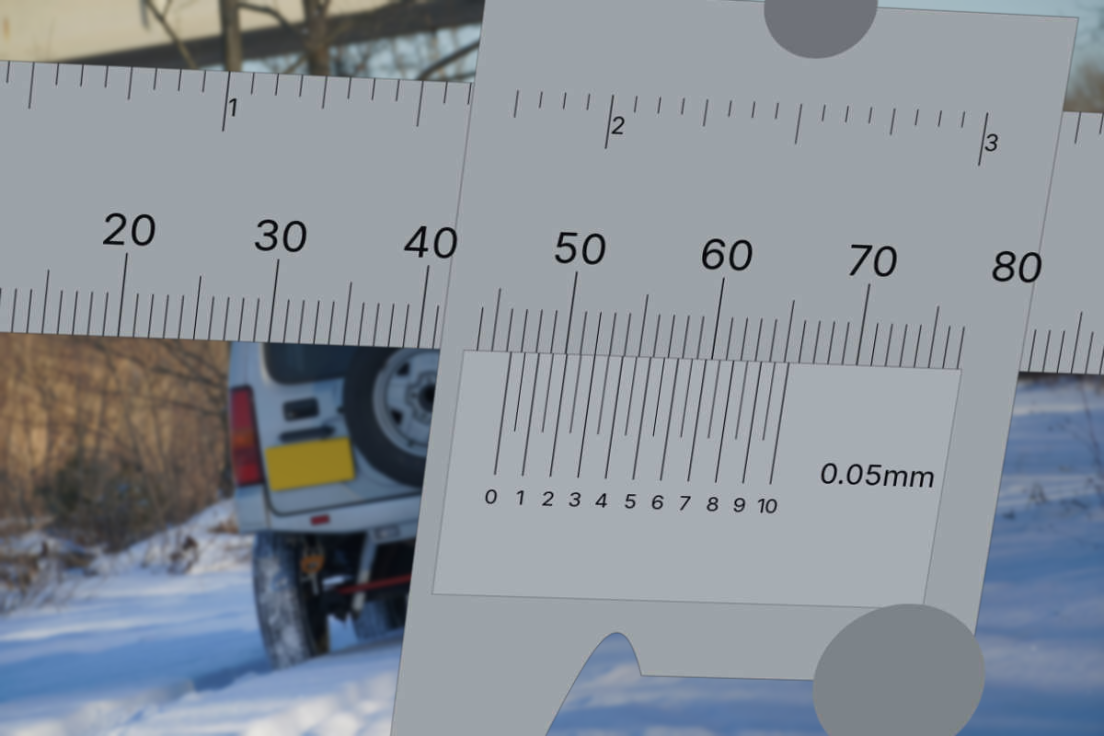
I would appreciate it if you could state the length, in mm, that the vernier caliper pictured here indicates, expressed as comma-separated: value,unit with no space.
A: 46.3,mm
